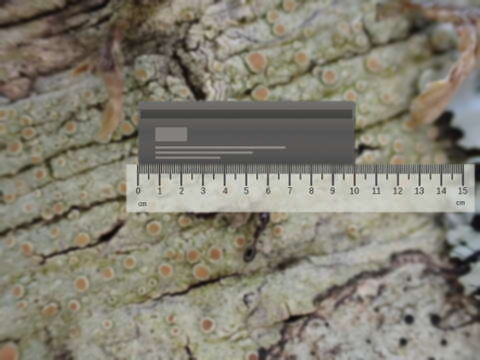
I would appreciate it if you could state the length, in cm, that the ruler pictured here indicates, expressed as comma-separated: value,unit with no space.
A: 10,cm
